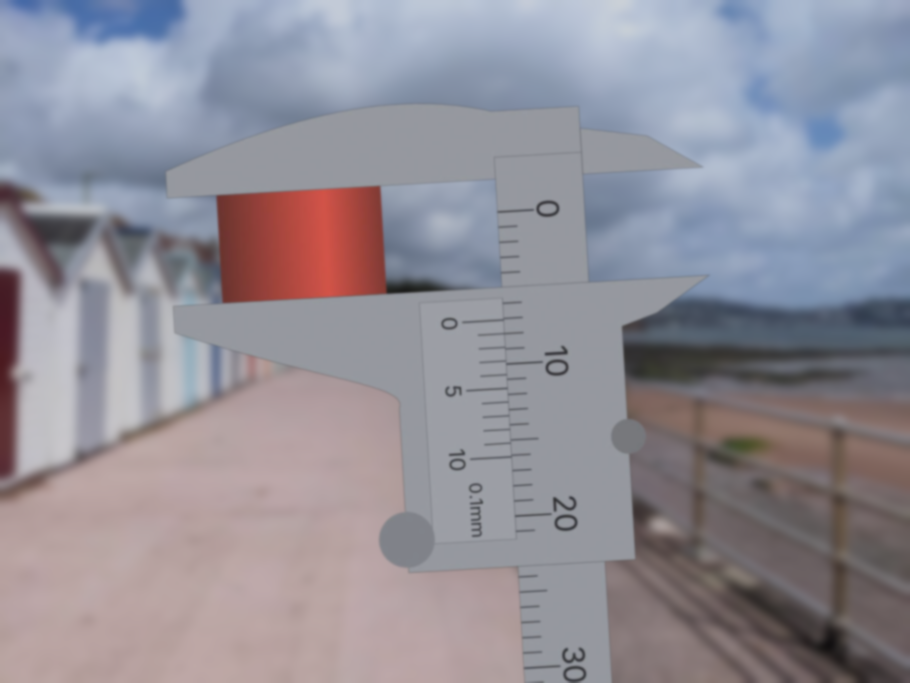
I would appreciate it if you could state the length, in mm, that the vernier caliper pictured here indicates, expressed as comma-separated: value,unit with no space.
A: 7.1,mm
